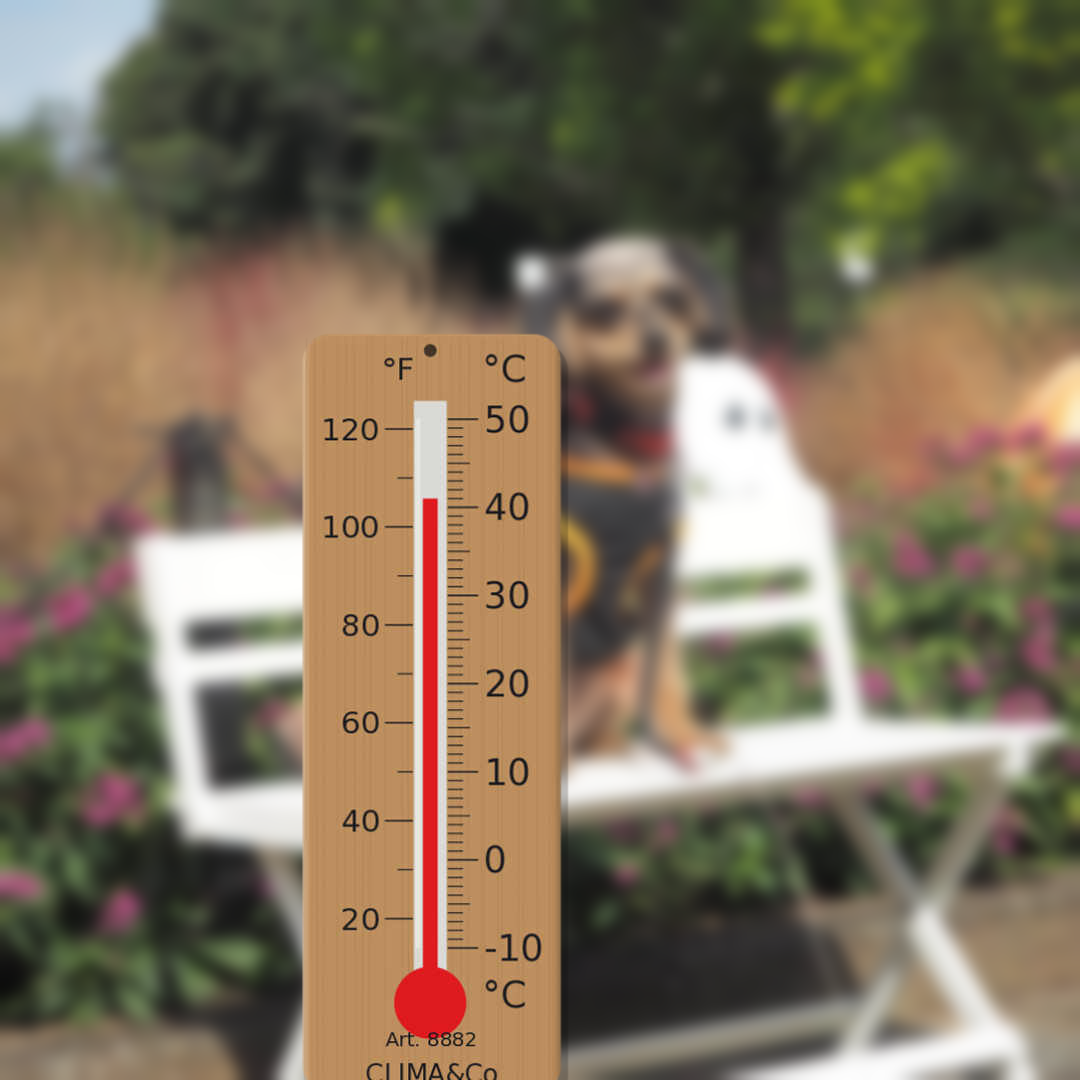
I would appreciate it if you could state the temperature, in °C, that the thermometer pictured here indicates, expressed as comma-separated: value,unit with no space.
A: 41,°C
